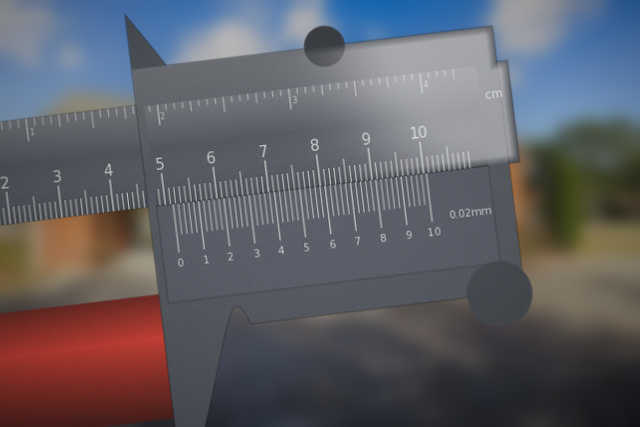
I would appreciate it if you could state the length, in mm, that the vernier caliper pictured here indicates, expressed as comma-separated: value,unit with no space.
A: 51.5,mm
